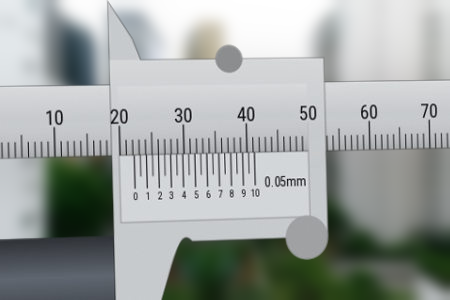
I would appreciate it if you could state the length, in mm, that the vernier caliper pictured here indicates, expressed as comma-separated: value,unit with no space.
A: 22.2,mm
